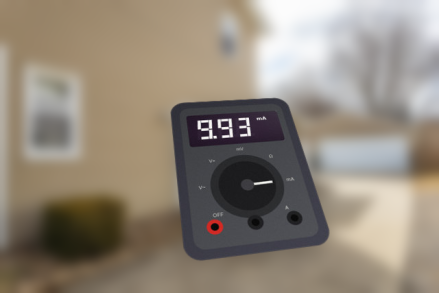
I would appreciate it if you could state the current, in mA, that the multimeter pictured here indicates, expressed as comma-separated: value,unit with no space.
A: 9.93,mA
